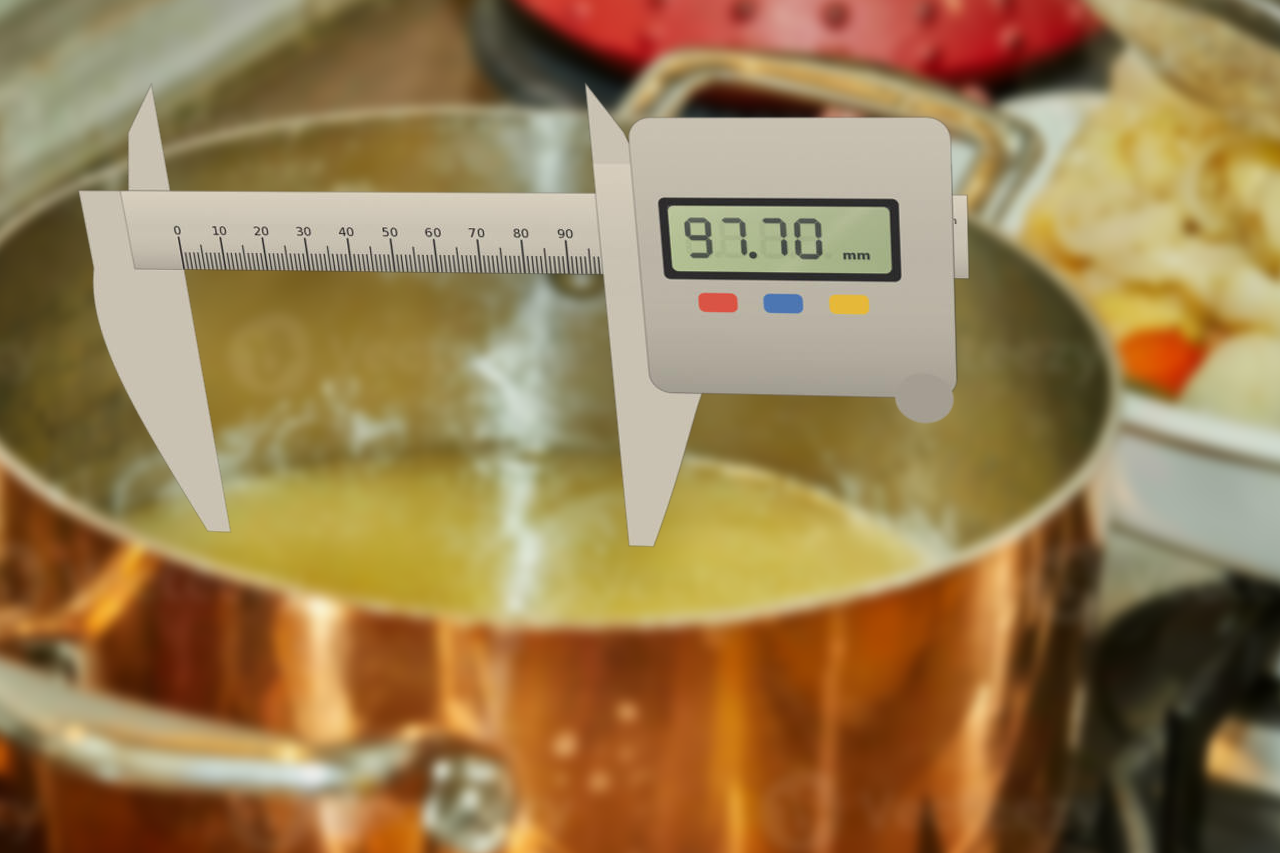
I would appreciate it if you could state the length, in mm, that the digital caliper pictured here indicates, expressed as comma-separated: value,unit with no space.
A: 97.70,mm
